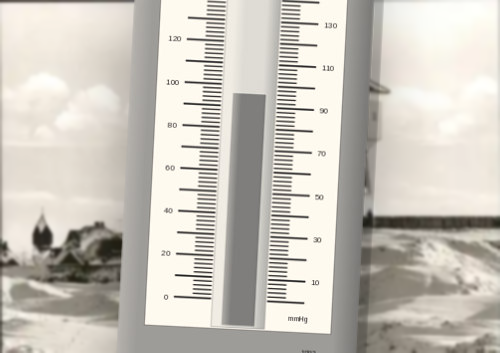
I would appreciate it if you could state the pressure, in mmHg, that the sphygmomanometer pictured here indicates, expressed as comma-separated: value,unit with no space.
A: 96,mmHg
